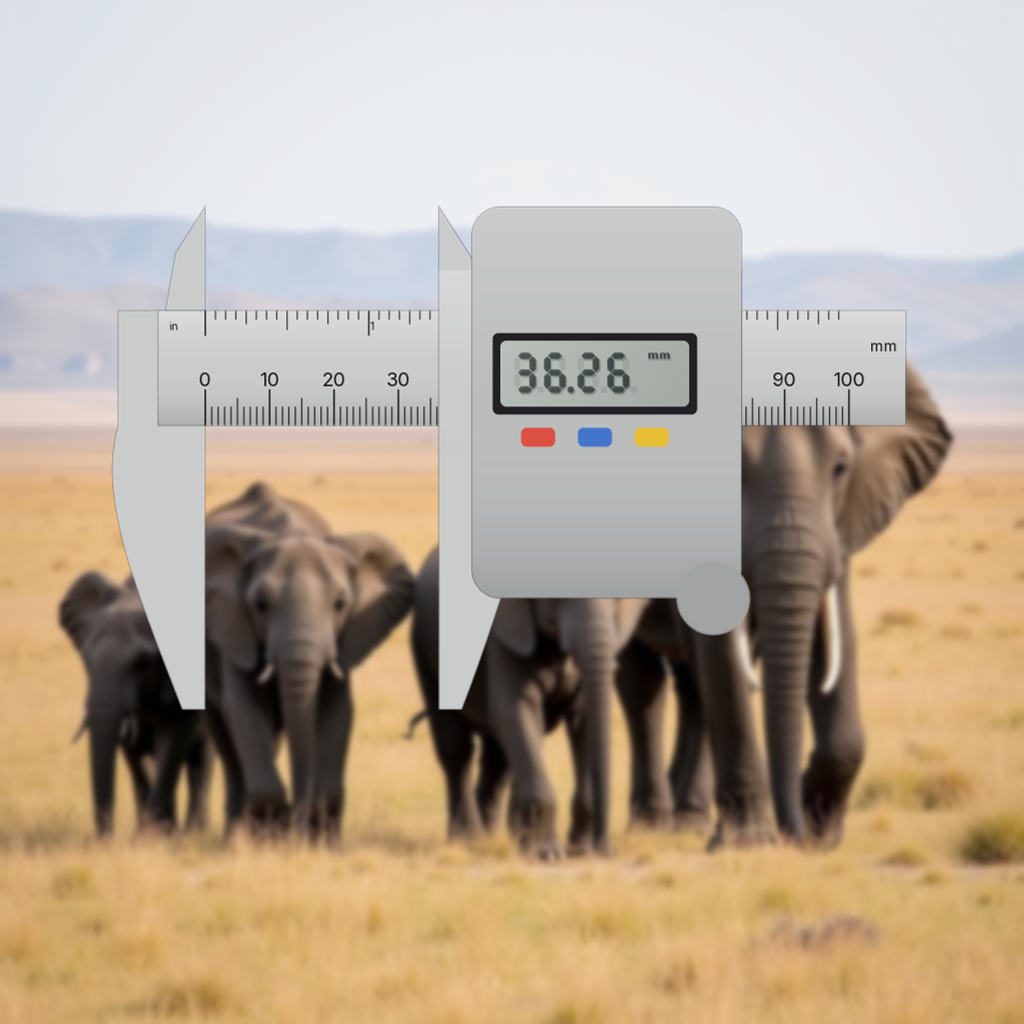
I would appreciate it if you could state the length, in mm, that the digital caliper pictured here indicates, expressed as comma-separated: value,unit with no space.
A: 36.26,mm
